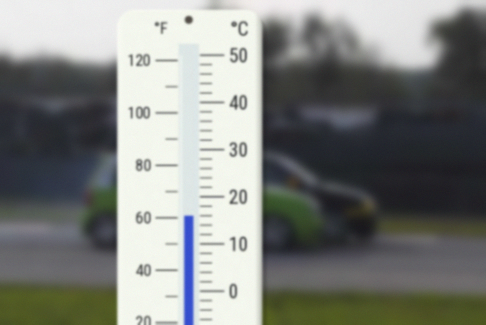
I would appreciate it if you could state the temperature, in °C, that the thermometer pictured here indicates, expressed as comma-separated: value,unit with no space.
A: 16,°C
